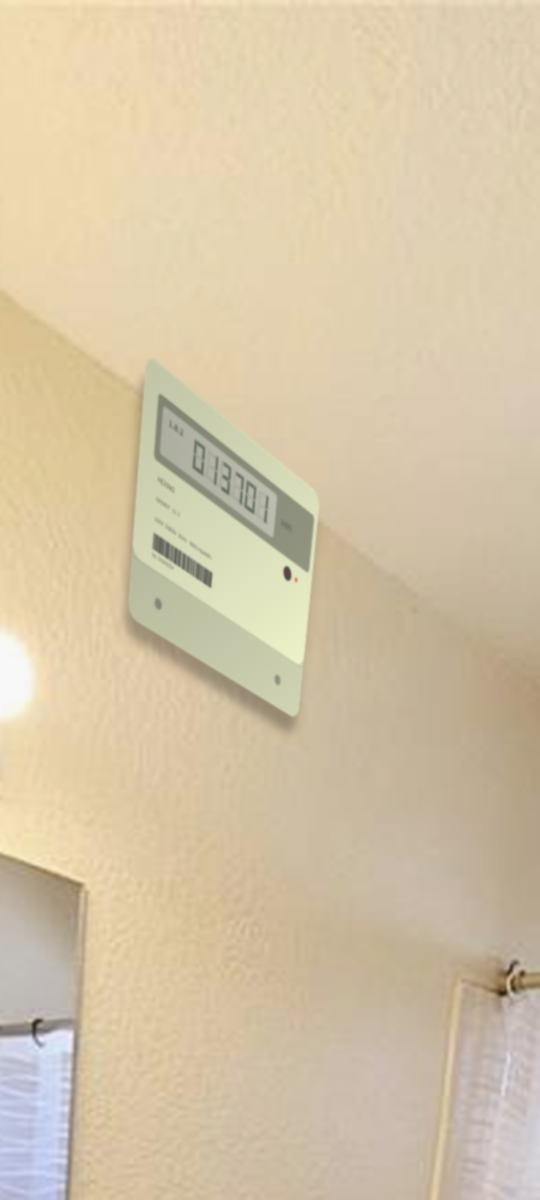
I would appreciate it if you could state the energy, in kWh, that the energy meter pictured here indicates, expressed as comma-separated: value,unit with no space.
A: 13701,kWh
